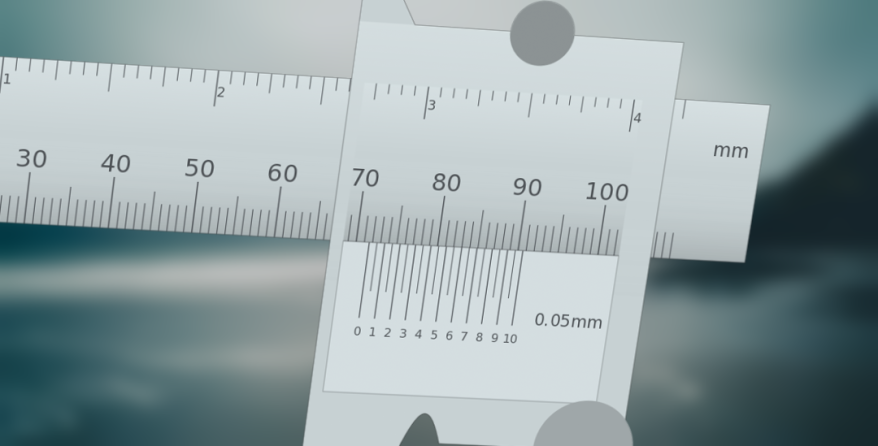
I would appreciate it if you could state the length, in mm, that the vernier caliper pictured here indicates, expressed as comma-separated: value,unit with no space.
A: 71.6,mm
